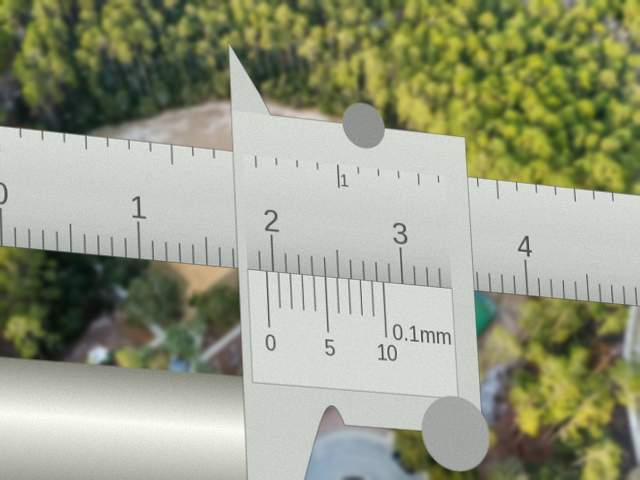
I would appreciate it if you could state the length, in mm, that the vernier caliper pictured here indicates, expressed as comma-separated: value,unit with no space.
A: 19.5,mm
